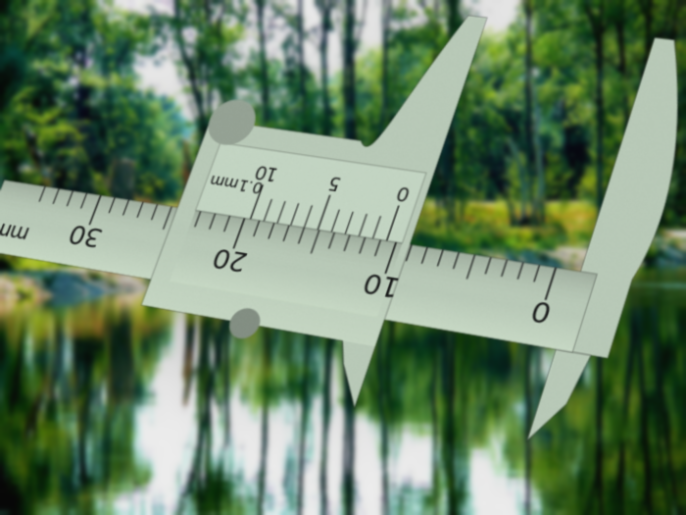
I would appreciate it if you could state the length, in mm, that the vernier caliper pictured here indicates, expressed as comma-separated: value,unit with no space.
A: 10.6,mm
